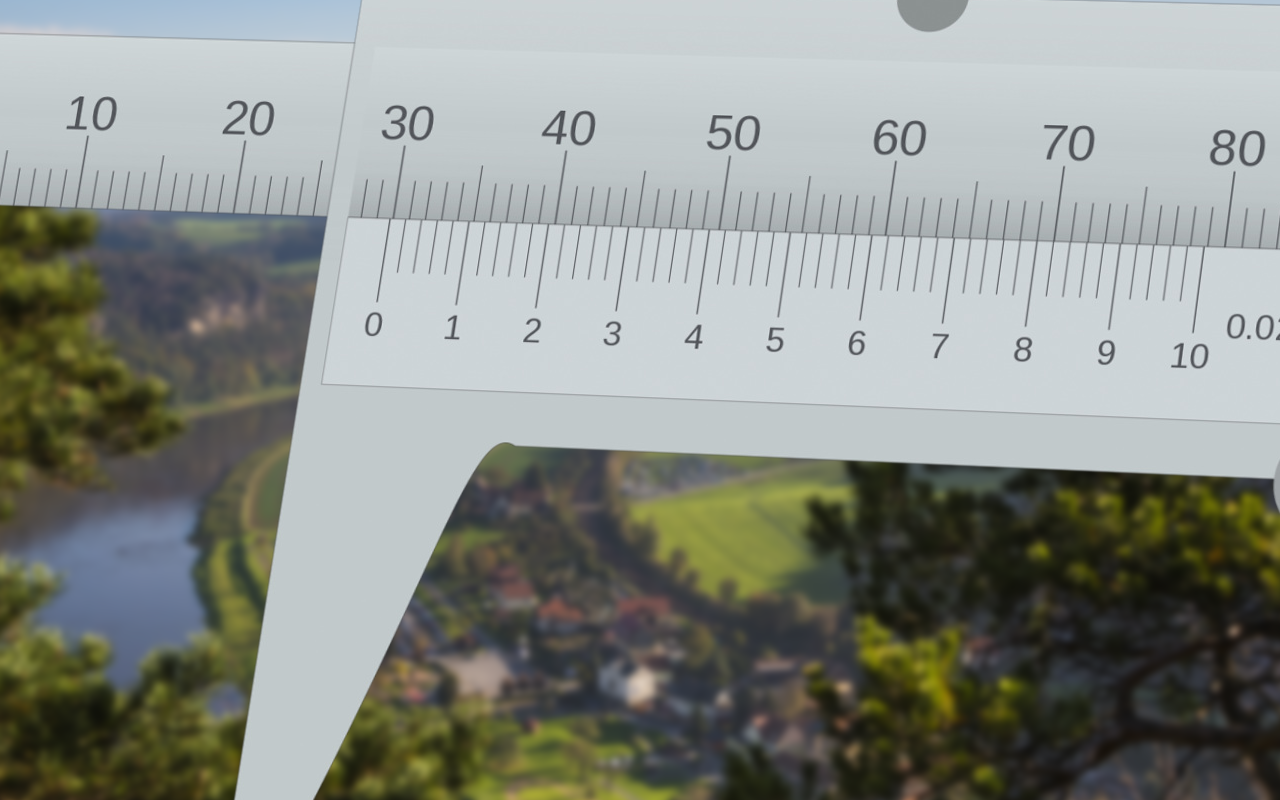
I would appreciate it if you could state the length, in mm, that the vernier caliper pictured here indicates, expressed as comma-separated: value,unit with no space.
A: 29.8,mm
